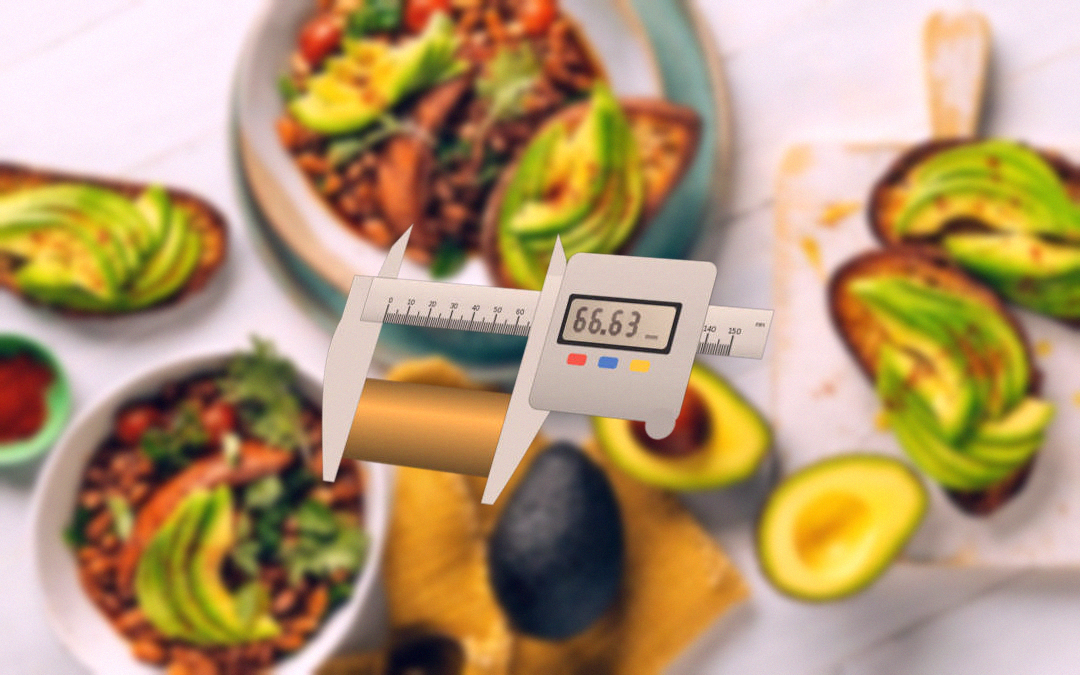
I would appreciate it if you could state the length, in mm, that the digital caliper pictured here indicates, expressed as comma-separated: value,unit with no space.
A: 66.63,mm
